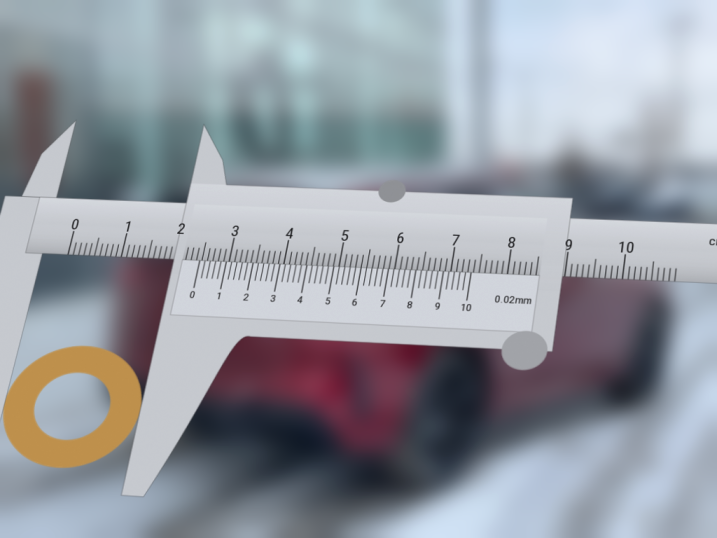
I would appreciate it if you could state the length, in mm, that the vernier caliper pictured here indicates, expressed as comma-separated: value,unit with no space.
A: 24.6,mm
